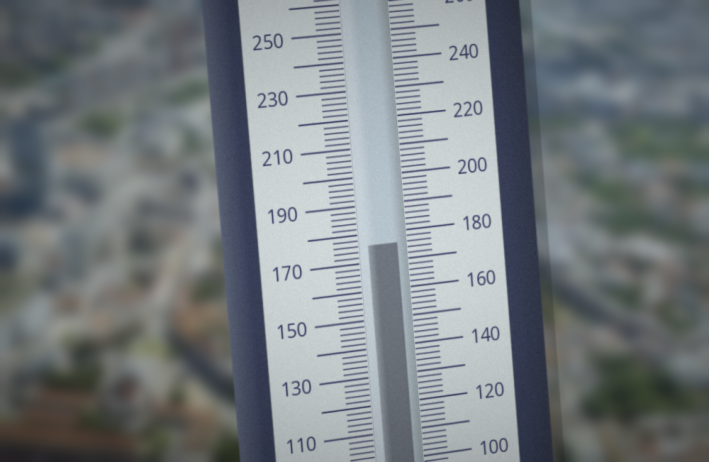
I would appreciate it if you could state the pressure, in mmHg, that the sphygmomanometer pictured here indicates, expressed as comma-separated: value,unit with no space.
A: 176,mmHg
